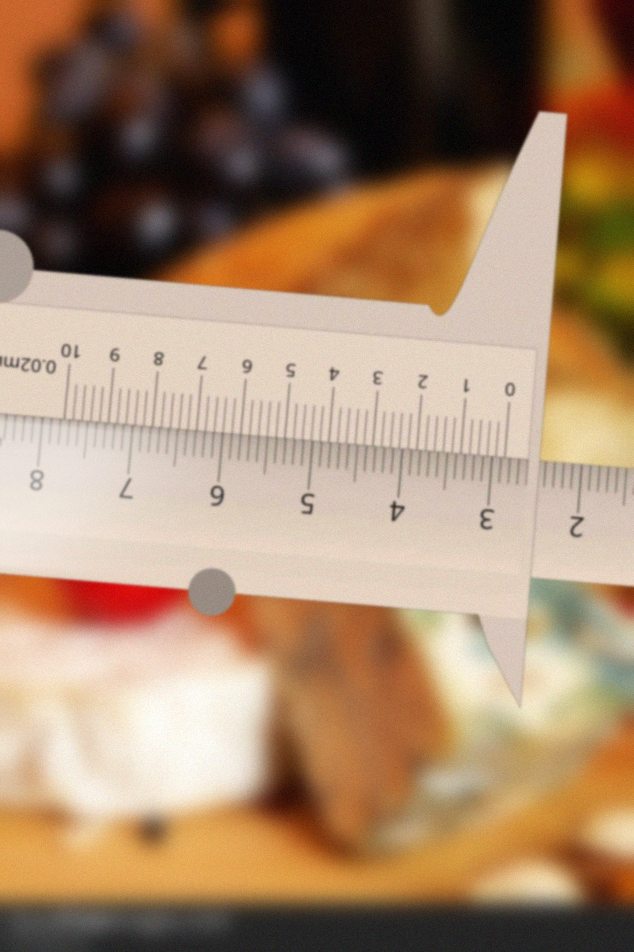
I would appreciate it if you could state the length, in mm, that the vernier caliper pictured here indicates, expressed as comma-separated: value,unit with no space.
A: 28.6,mm
